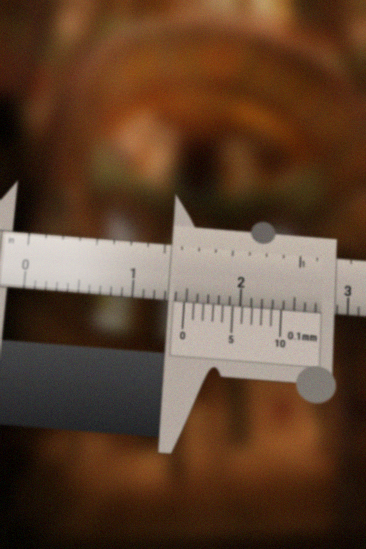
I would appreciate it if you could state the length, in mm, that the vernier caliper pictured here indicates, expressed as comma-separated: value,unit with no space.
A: 14.8,mm
